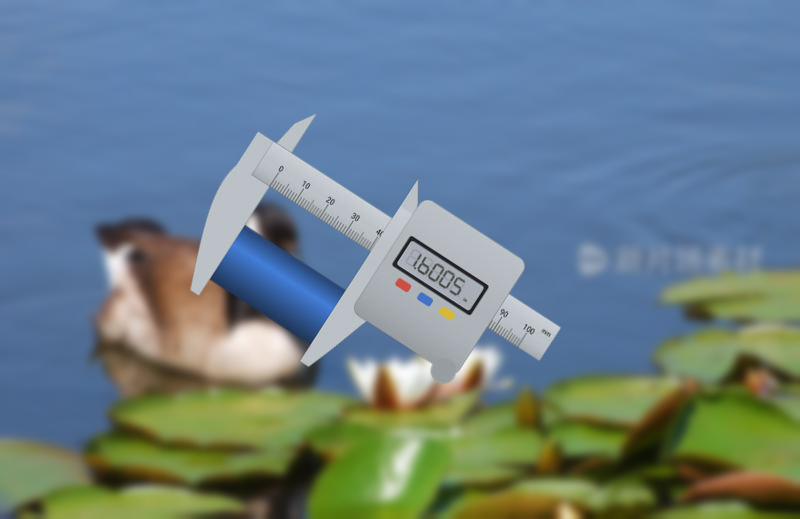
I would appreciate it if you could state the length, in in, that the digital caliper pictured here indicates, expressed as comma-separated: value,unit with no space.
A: 1.6005,in
